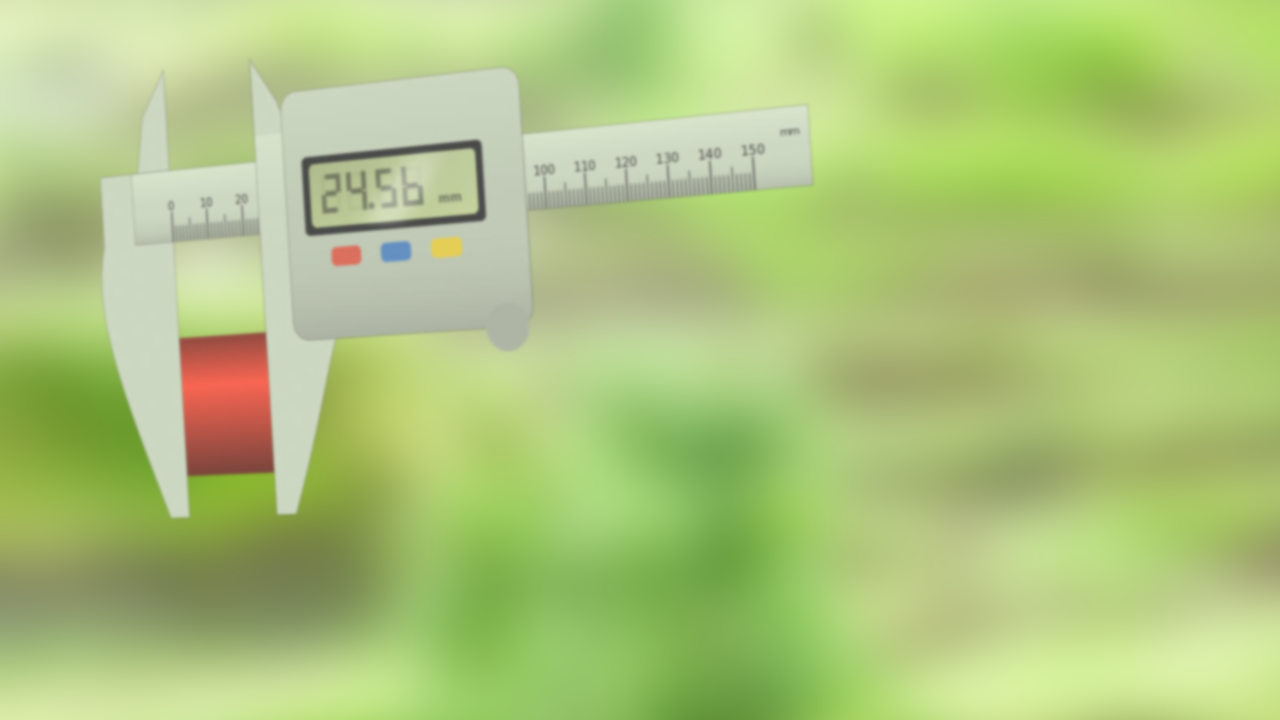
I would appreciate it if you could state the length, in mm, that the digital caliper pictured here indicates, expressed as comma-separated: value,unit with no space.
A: 24.56,mm
